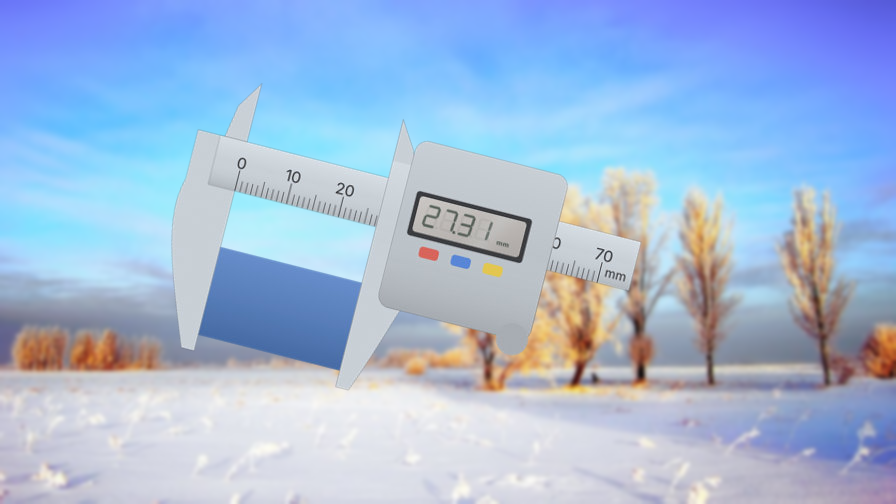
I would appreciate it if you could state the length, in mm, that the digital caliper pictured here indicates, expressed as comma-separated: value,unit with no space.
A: 27.31,mm
